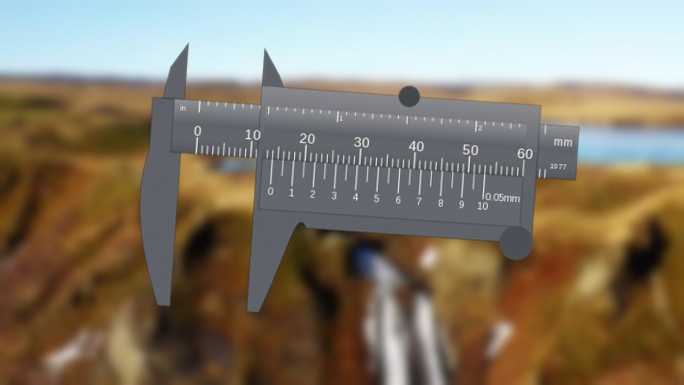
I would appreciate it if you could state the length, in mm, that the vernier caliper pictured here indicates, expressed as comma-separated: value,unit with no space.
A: 14.0,mm
